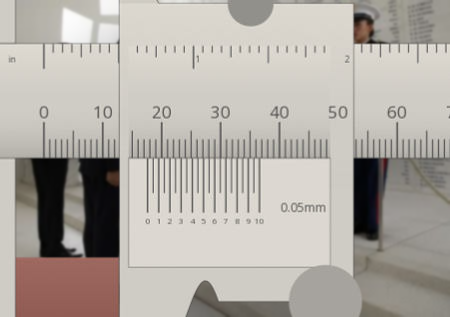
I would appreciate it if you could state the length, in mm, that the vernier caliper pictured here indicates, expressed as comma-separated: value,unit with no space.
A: 17.6,mm
